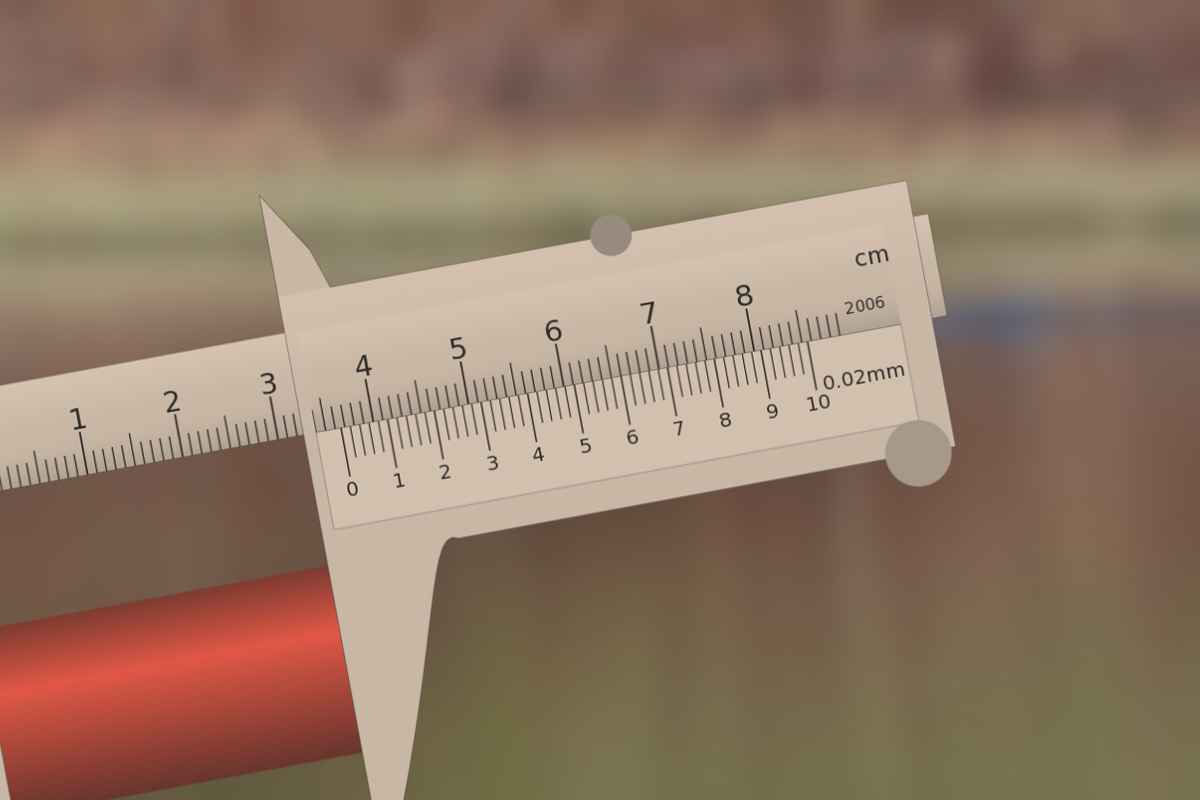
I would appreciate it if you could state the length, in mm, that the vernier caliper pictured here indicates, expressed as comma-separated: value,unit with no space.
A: 36.6,mm
